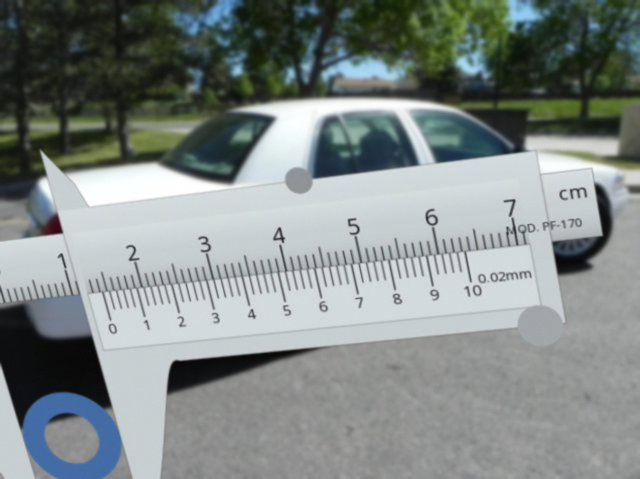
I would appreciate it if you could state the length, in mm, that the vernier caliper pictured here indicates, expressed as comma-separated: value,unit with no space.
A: 14.4,mm
